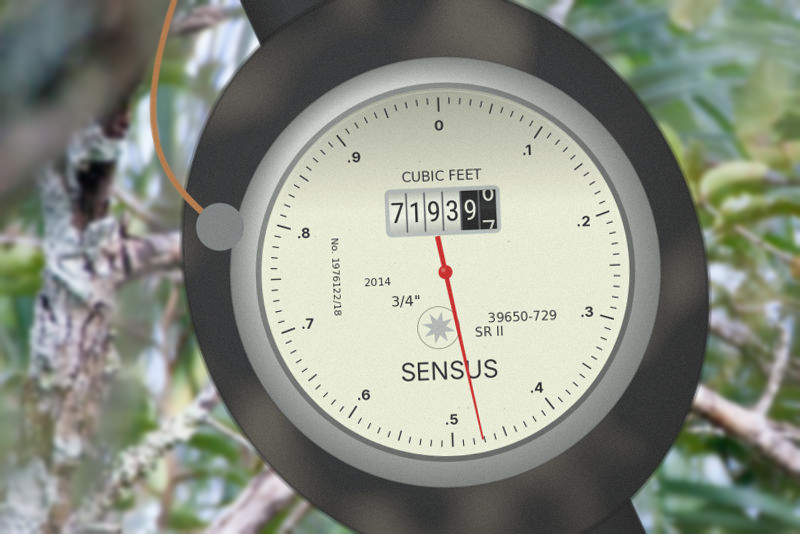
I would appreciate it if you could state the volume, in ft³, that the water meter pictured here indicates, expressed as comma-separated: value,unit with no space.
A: 719396.47,ft³
